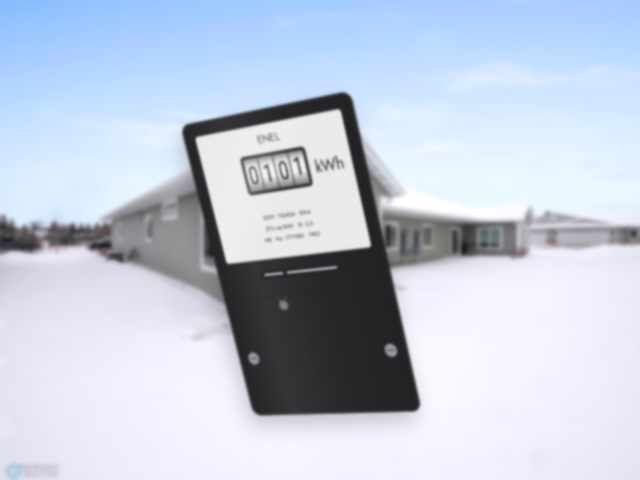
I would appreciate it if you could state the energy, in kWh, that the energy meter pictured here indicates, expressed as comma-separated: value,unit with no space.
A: 101,kWh
